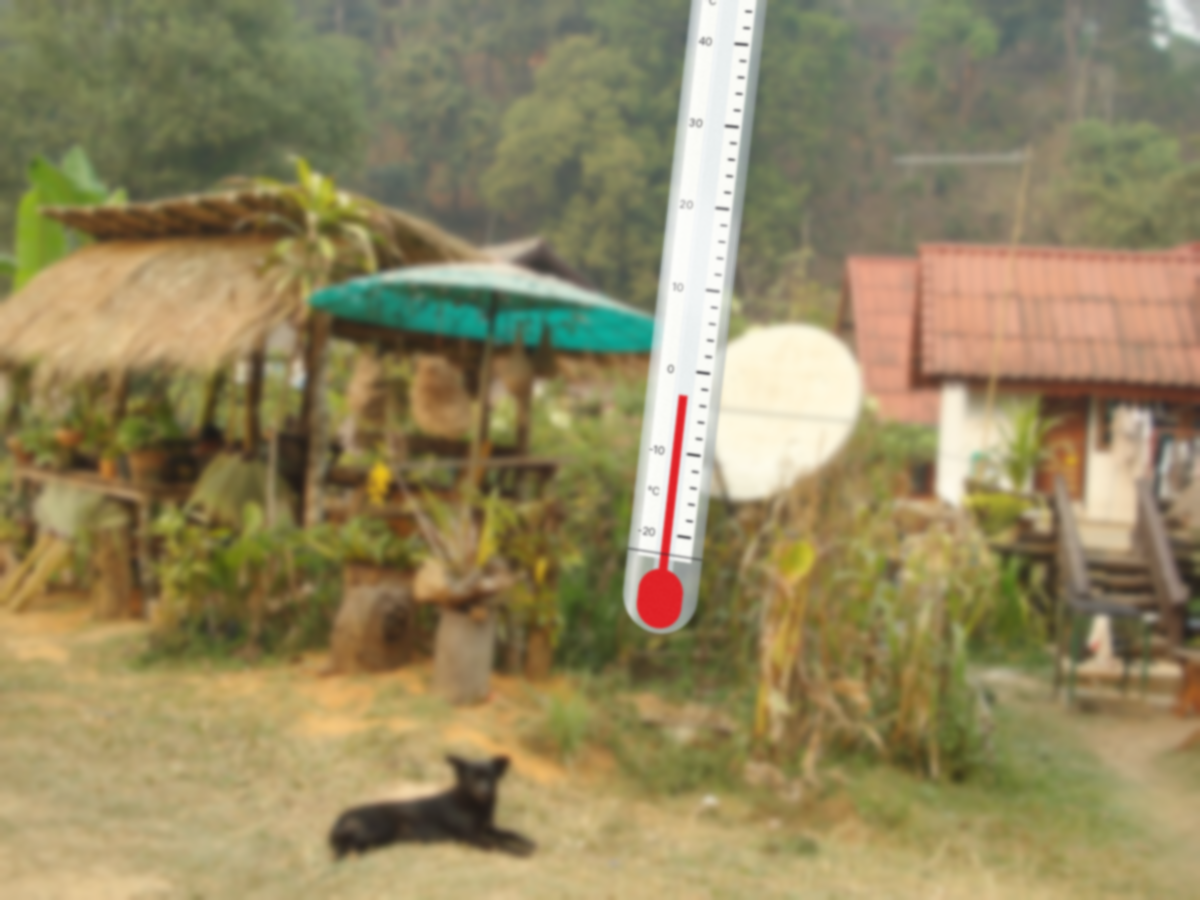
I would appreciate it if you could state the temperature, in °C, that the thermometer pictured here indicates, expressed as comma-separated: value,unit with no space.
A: -3,°C
